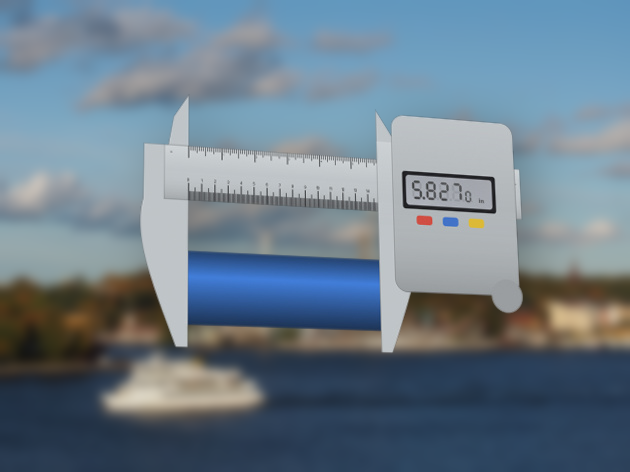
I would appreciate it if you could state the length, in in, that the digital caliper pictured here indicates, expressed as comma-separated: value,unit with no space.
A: 5.8270,in
